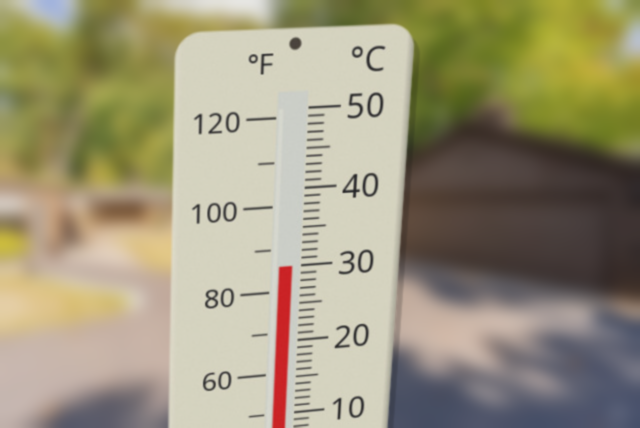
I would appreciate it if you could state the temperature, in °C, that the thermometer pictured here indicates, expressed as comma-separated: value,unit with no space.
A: 30,°C
